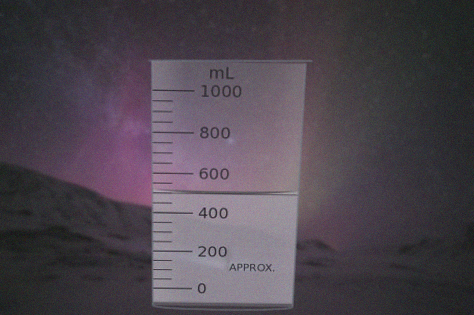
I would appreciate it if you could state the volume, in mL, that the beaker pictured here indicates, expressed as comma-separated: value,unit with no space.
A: 500,mL
